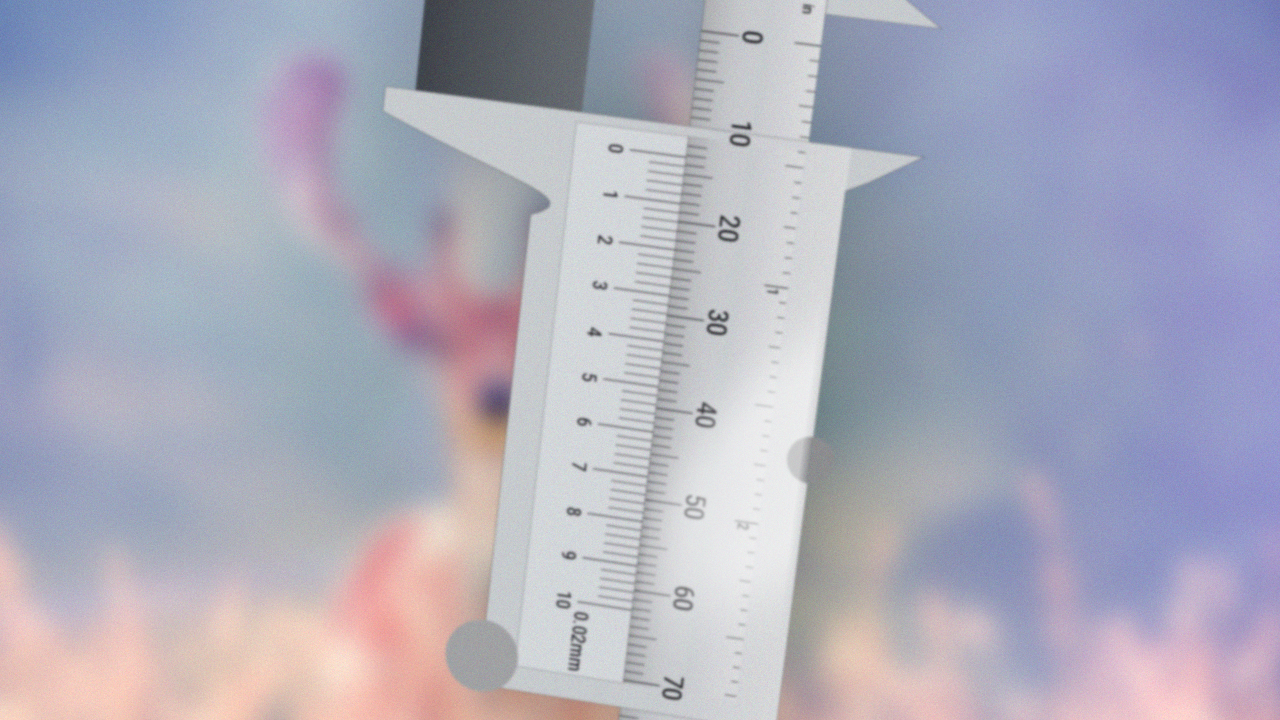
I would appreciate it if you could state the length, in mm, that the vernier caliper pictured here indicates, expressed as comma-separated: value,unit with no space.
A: 13.2,mm
